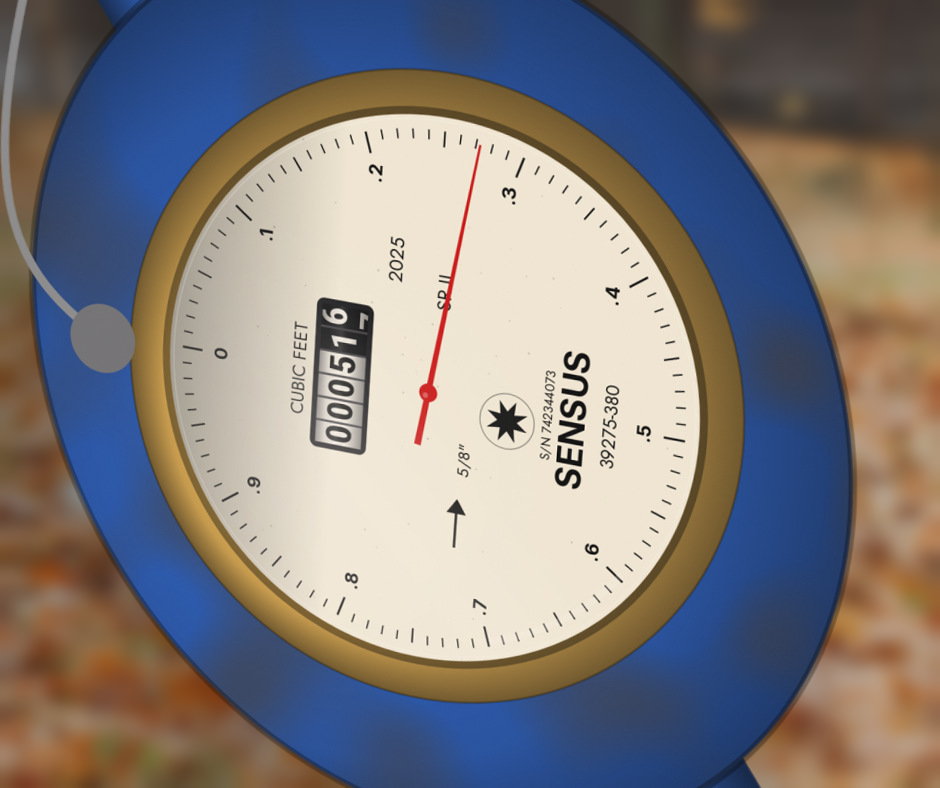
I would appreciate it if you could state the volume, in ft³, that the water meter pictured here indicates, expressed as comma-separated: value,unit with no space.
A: 516.27,ft³
